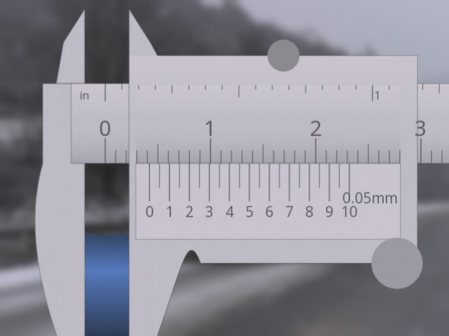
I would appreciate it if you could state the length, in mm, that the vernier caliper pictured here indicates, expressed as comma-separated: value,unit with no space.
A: 4.2,mm
